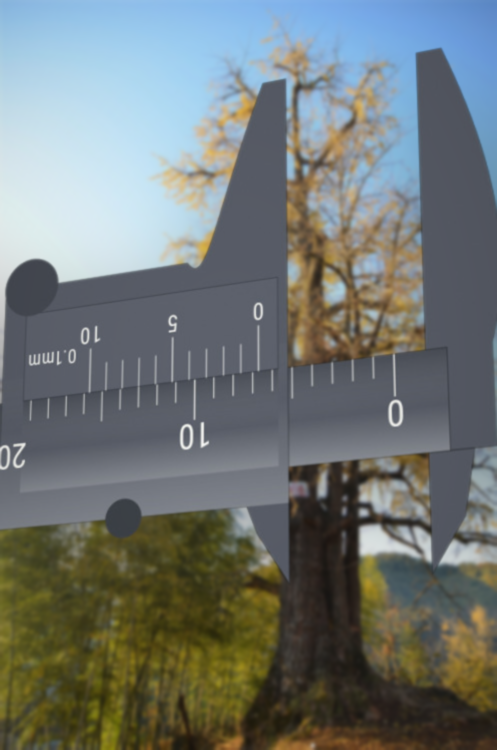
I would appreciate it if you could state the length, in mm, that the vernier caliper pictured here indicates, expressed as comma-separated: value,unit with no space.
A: 6.7,mm
